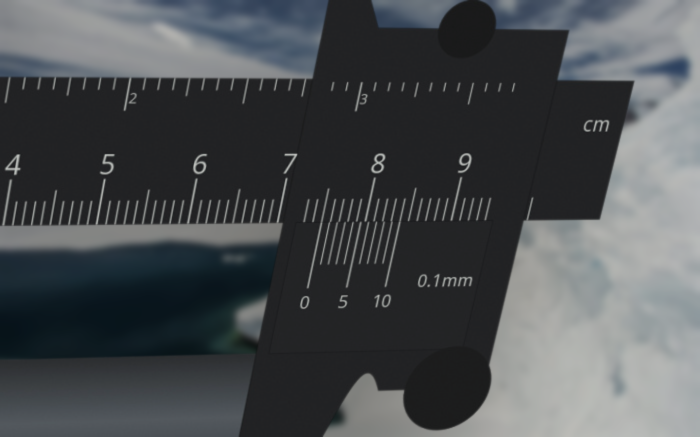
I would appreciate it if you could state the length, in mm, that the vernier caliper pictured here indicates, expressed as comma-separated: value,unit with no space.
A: 75.0,mm
